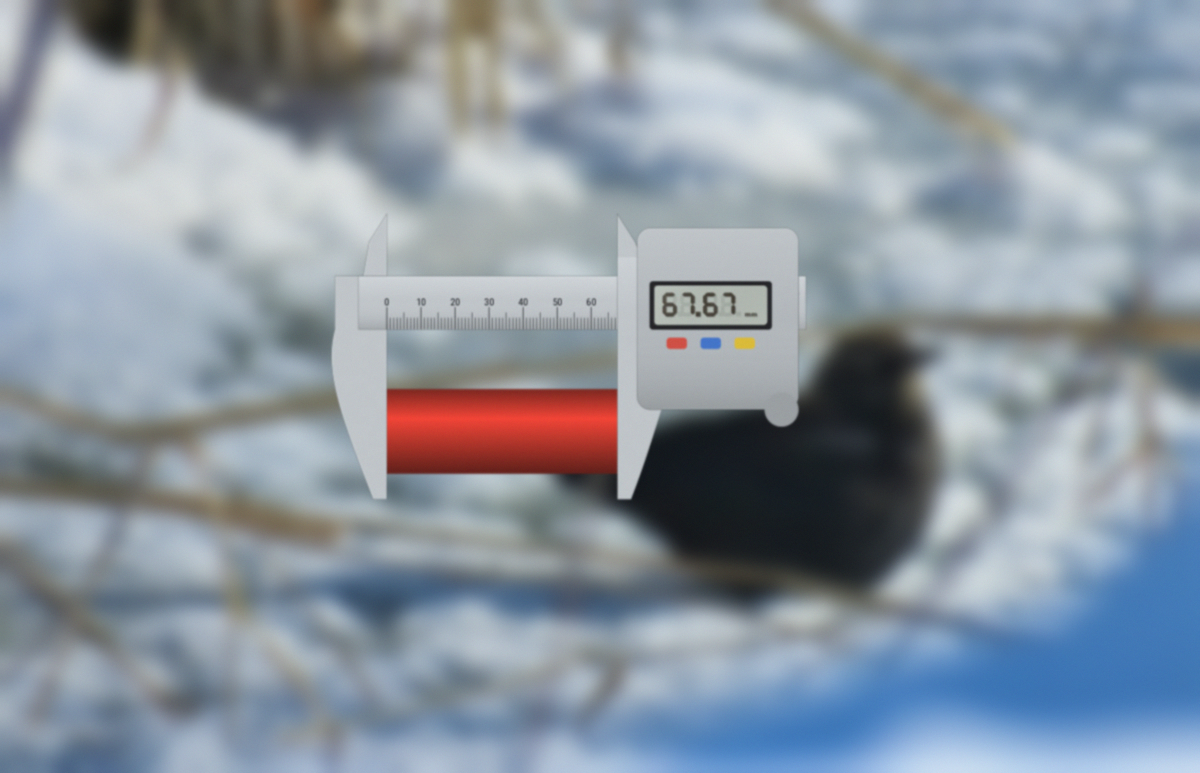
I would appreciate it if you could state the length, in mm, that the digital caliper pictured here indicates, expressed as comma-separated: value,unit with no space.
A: 67.67,mm
